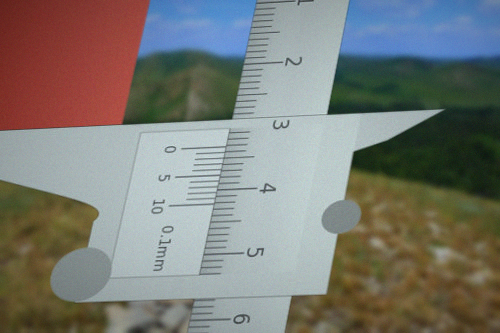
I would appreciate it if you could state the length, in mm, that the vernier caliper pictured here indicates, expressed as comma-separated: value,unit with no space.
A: 33.2,mm
